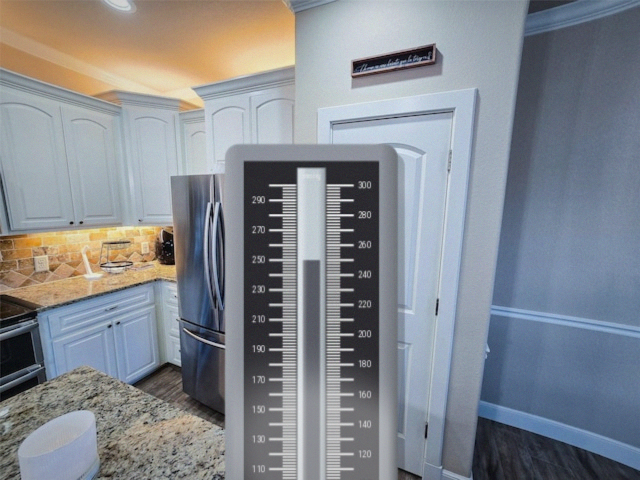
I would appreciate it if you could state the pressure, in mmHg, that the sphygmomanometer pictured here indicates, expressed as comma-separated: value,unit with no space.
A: 250,mmHg
